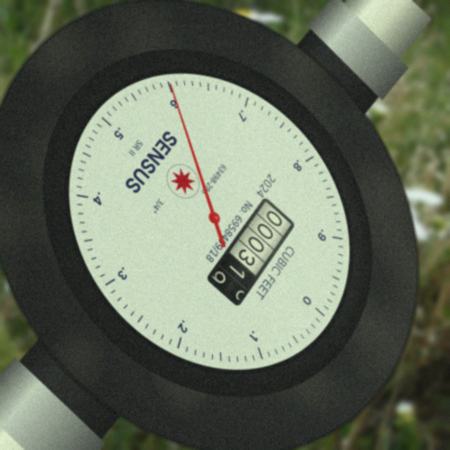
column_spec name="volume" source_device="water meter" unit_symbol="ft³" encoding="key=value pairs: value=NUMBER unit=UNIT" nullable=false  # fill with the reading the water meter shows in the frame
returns value=318.60 unit=ft³
